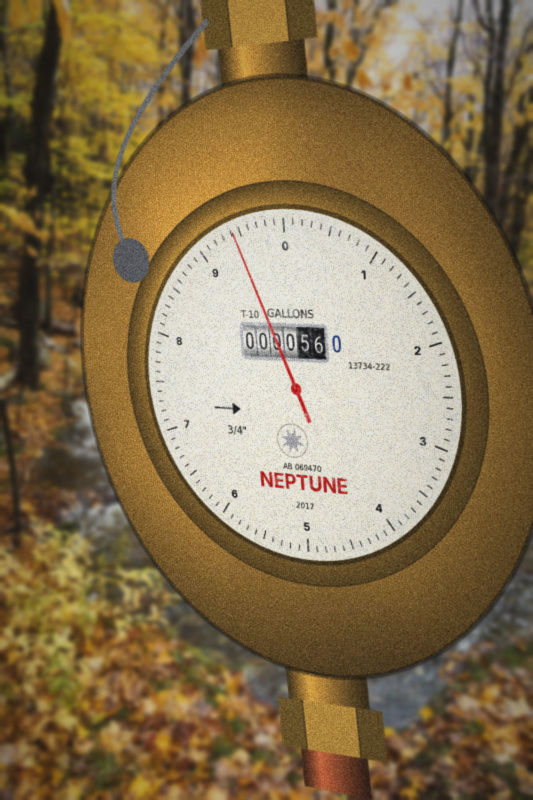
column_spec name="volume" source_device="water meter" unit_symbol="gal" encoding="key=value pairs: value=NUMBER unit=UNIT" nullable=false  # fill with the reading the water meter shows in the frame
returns value=559.4 unit=gal
